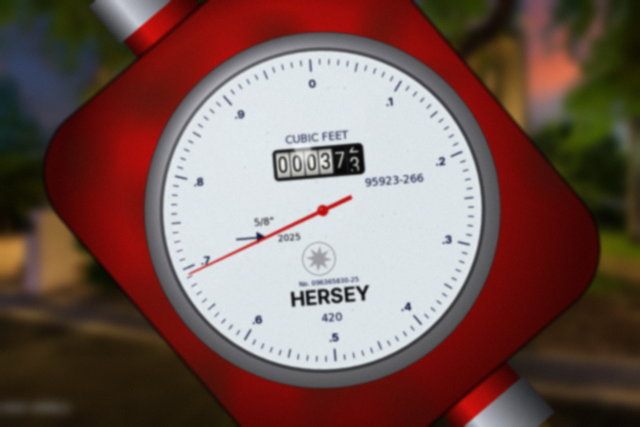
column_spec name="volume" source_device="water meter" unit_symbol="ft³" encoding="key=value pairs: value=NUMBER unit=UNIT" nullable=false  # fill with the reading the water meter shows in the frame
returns value=372.69 unit=ft³
